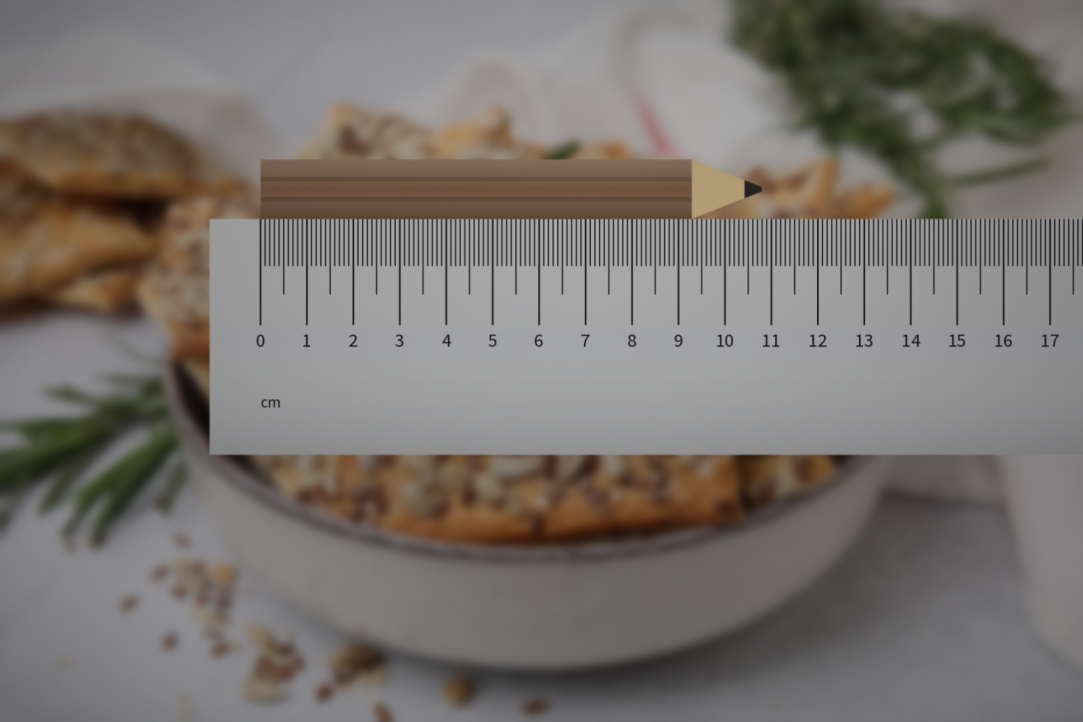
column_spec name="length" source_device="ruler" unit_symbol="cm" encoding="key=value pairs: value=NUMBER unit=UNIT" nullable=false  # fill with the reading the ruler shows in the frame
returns value=10.8 unit=cm
